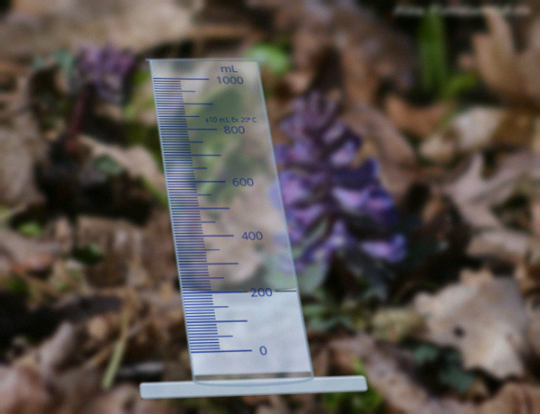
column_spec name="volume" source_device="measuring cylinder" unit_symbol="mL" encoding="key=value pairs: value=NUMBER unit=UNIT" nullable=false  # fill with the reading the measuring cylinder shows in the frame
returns value=200 unit=mL
